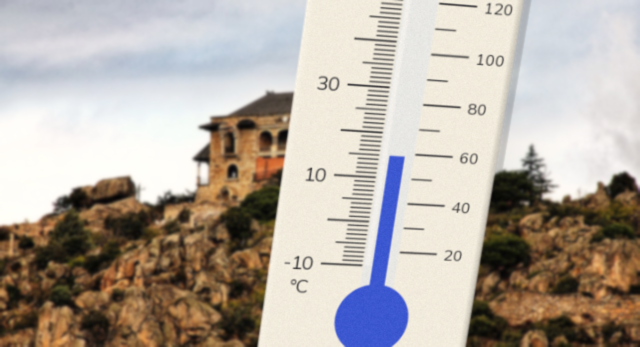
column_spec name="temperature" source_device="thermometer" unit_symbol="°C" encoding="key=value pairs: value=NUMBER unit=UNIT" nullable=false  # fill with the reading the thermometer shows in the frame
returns value=15 unit=°C
